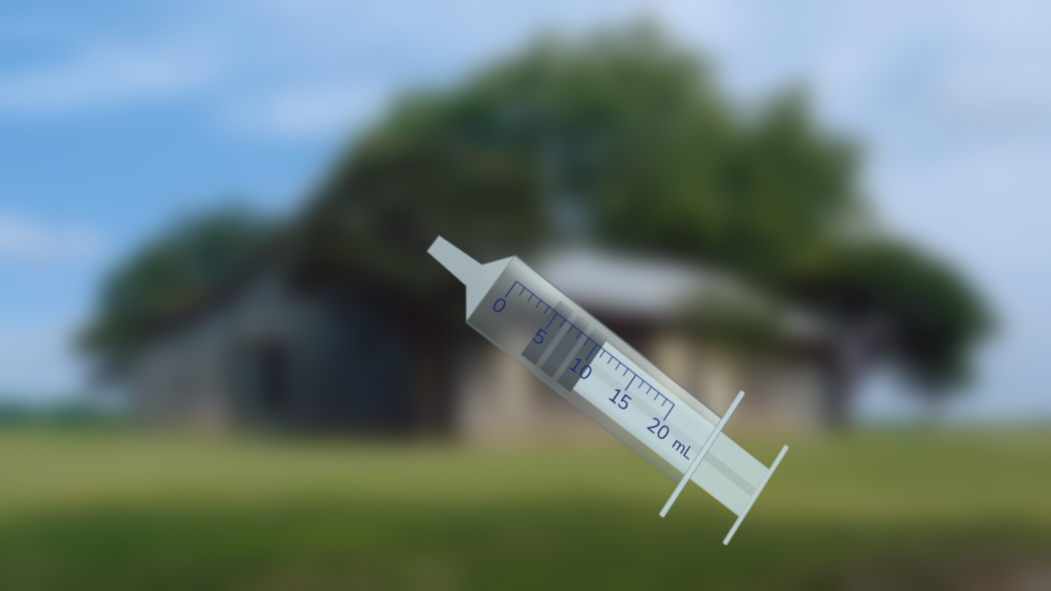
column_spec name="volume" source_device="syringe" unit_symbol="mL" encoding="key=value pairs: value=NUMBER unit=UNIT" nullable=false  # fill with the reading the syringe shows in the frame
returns value=4.5 unit=mL
